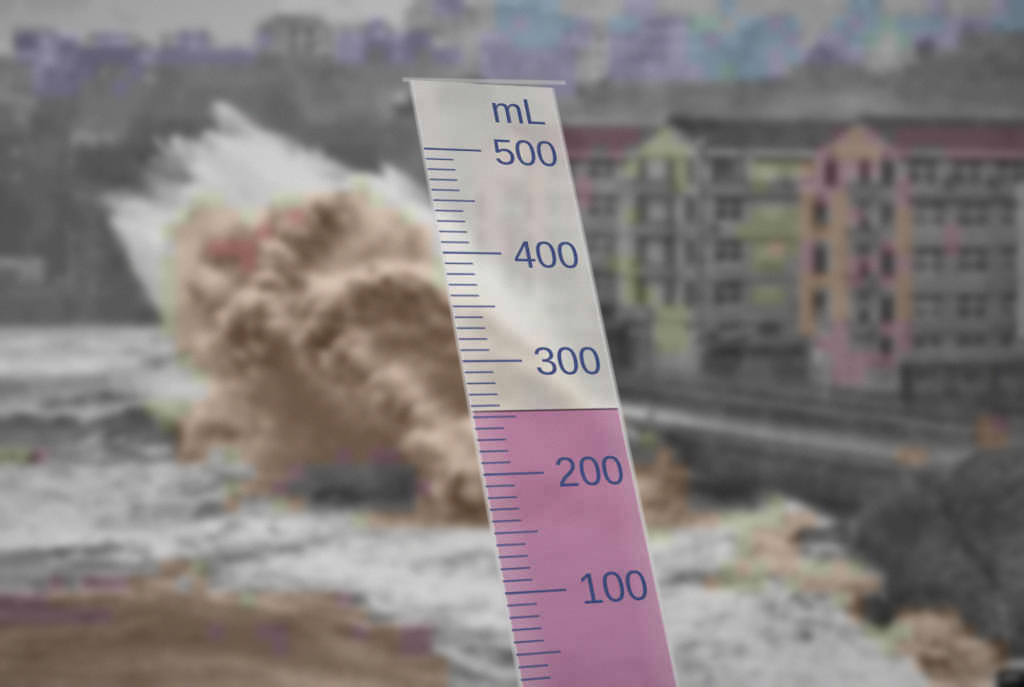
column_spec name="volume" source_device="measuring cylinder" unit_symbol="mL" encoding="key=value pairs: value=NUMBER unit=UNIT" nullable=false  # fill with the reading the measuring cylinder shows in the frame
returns value=255 unit=mL
